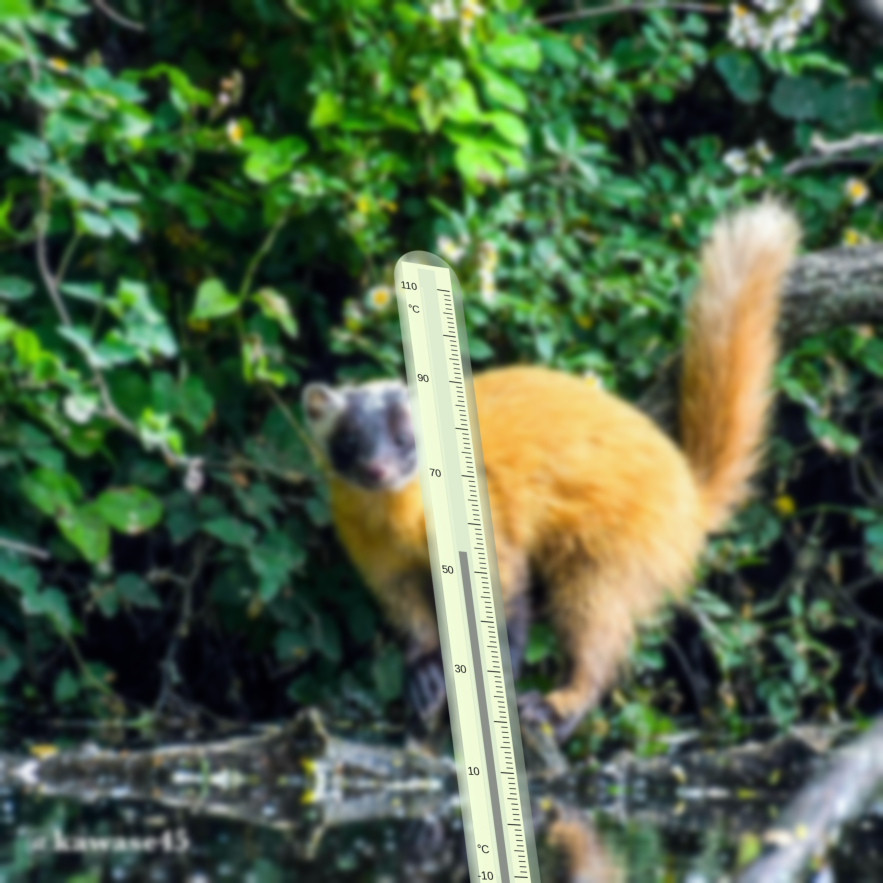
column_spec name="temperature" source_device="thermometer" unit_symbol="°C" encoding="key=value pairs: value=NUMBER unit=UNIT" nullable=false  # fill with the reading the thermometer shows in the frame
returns value=54 unit=°C
